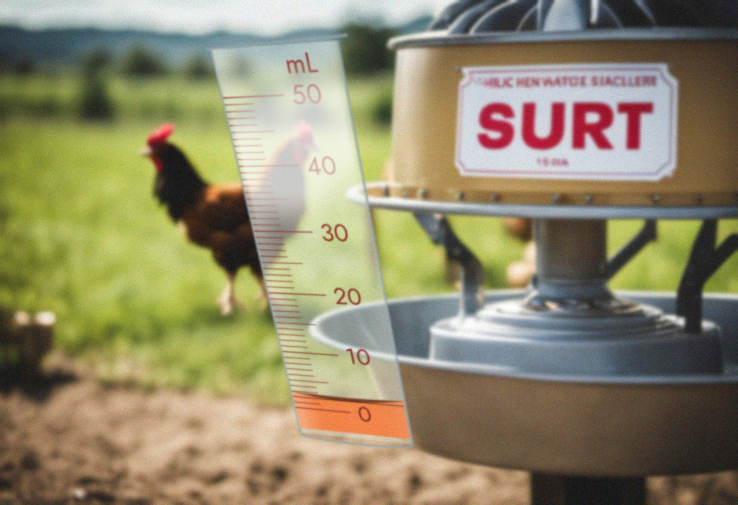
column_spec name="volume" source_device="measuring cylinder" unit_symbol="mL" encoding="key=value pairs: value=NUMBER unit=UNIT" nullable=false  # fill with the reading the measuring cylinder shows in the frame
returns value=2 unit=mL
